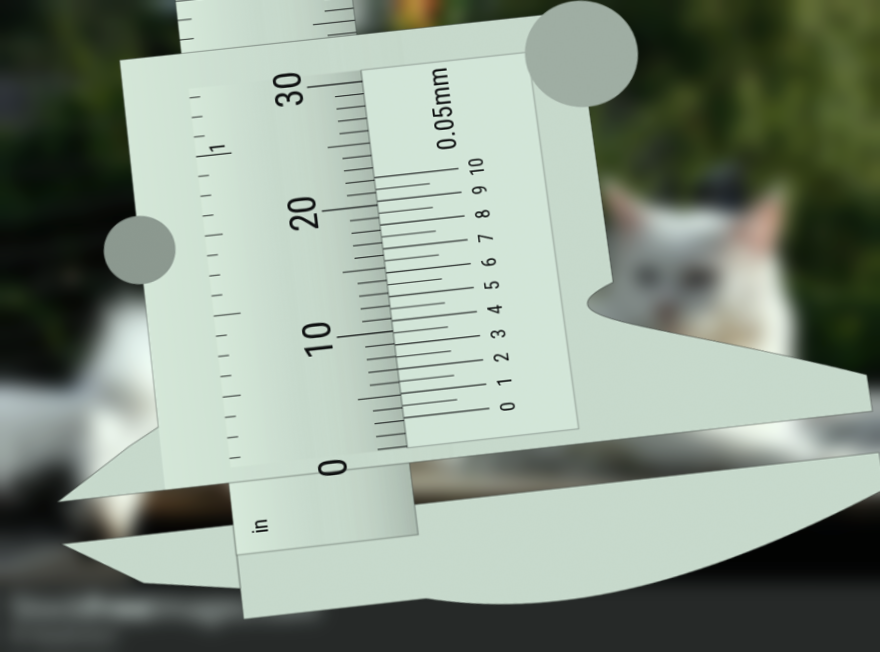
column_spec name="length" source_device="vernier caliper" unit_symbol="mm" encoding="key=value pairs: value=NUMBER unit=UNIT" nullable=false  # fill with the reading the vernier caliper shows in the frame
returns value=3.2 unit=mm
